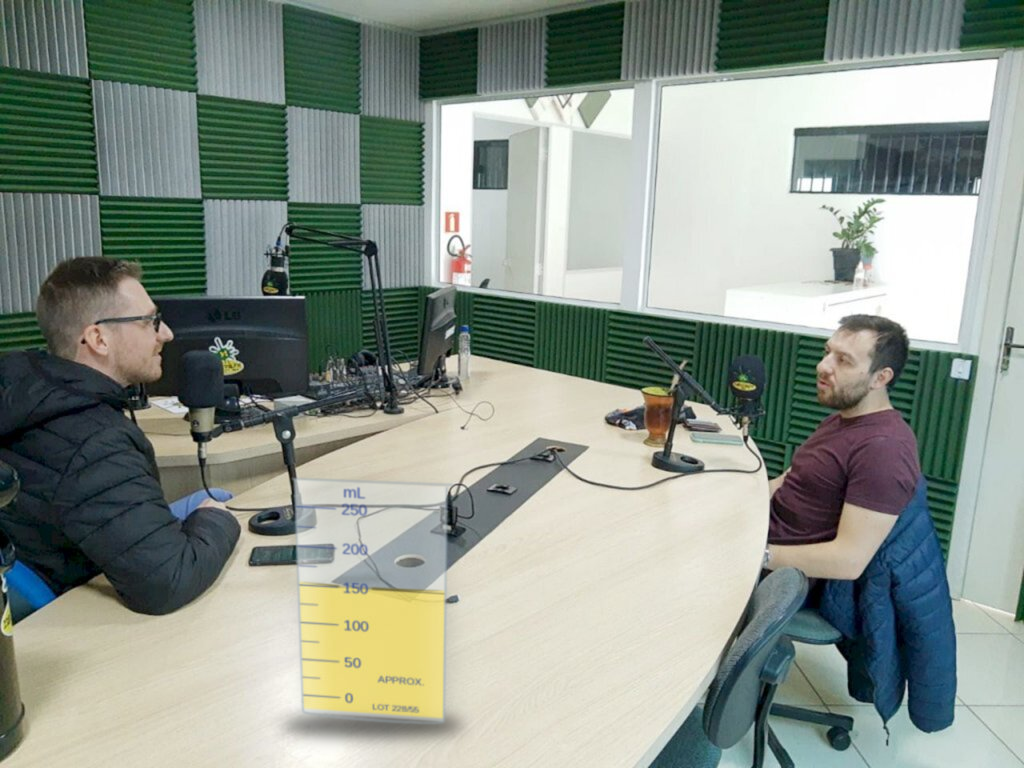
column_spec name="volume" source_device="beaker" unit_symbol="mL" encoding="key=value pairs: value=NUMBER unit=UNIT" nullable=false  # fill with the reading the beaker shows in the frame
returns value=150 unit=mL
